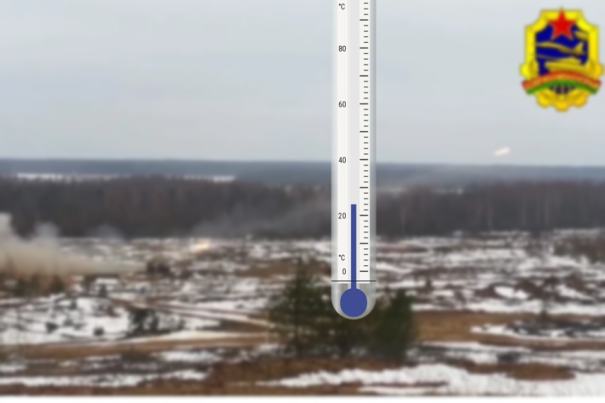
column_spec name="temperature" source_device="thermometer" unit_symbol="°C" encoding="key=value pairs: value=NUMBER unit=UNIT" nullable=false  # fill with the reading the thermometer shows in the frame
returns value=24 unit=°C
